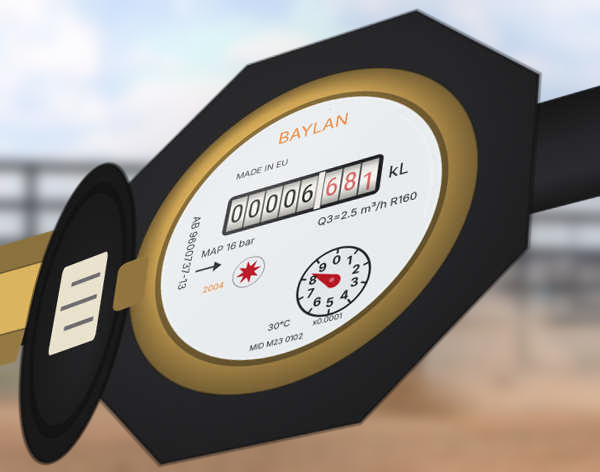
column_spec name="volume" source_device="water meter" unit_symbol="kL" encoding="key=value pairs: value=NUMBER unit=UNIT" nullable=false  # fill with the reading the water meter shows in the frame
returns value=6.6808 unit=kL
